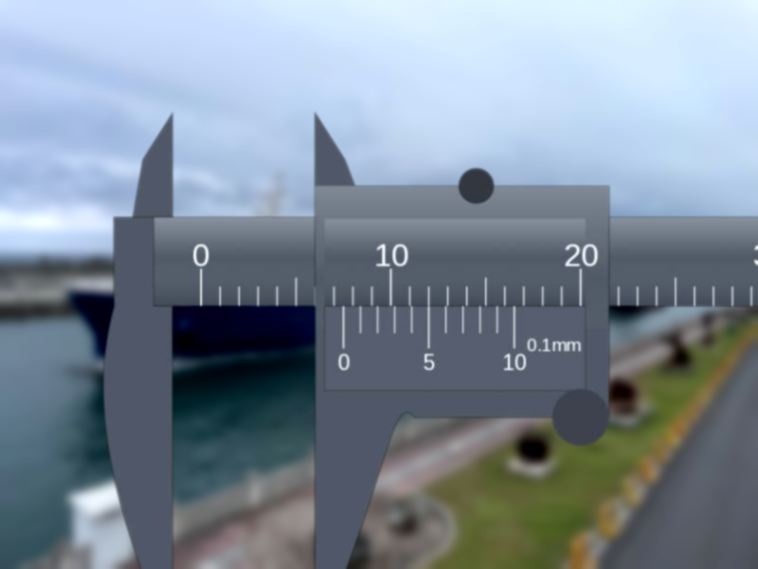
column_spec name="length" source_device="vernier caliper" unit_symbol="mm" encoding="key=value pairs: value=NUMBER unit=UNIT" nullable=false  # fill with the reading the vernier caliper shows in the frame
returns value=7.5 unit=mm
